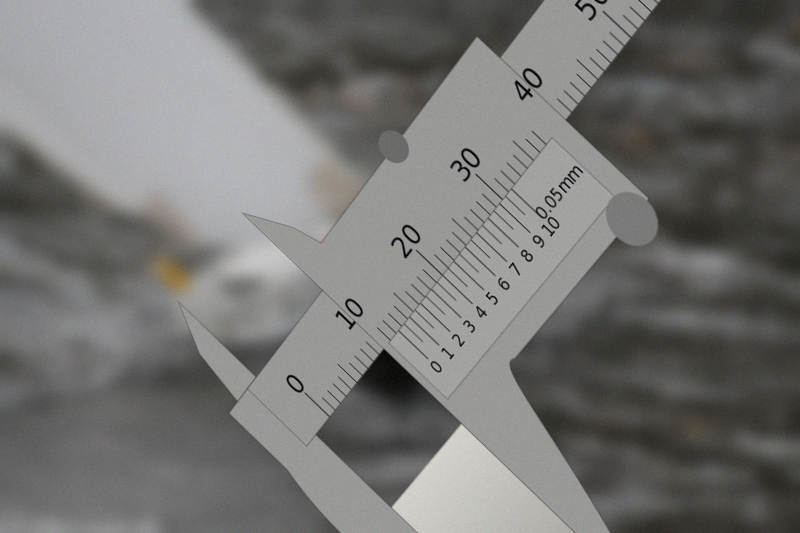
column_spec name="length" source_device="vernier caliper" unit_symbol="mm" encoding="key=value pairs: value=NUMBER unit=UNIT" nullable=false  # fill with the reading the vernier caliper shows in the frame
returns value=12.4 unit=mm
